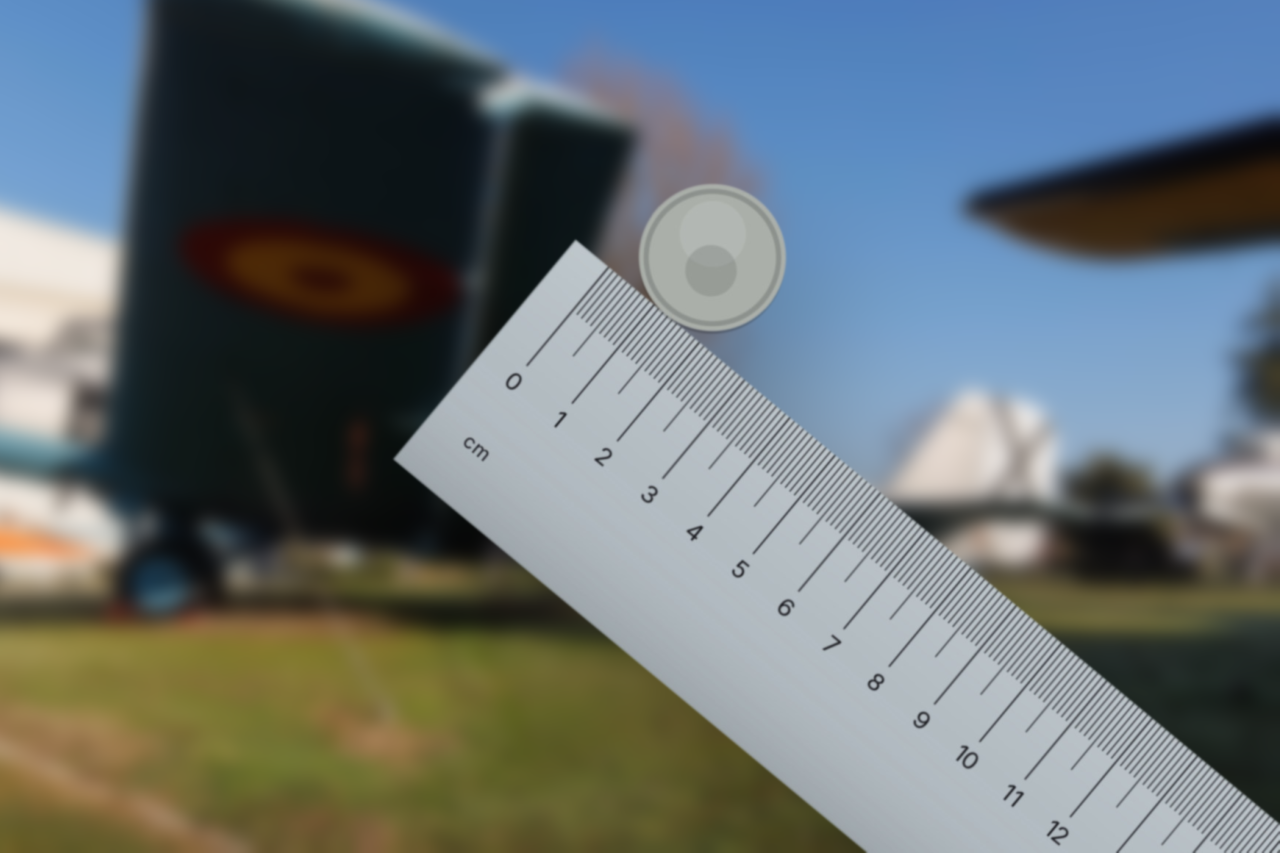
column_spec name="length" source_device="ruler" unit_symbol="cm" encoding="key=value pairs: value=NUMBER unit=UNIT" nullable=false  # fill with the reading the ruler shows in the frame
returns value=2.5 unit=cm
